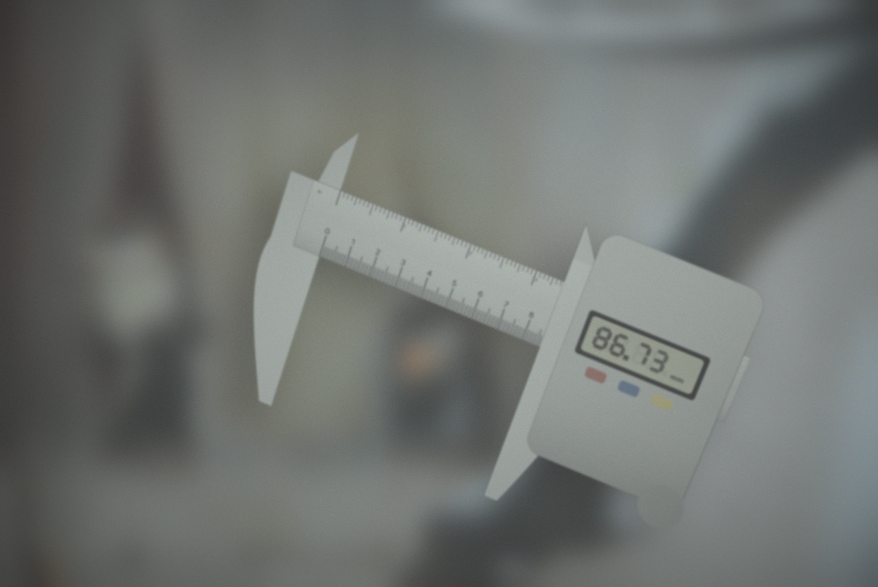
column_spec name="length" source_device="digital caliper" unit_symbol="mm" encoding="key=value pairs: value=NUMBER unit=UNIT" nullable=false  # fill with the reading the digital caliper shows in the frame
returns value=86.73 unit=mm
